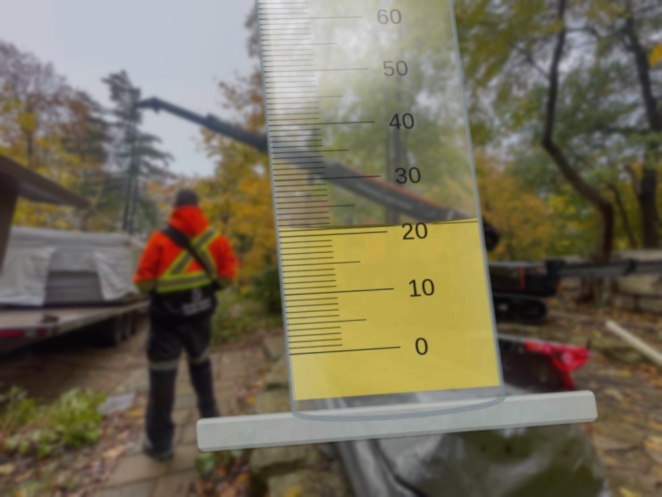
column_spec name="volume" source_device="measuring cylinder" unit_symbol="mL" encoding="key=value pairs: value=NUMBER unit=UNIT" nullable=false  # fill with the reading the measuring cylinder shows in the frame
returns value=21 unit=mL
